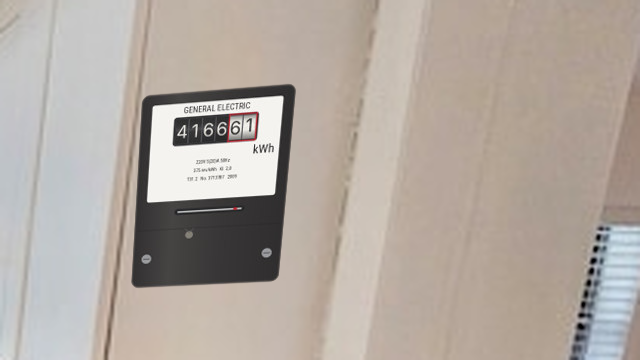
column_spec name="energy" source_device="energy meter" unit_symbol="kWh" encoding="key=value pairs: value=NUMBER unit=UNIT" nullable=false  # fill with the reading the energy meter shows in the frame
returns value=4166.61 unit=kWh
